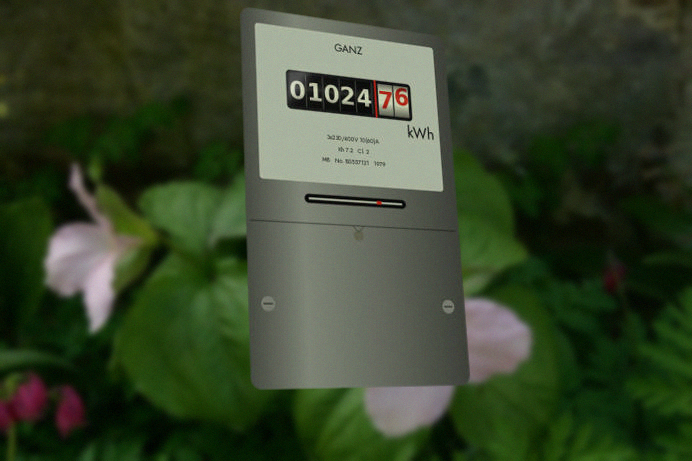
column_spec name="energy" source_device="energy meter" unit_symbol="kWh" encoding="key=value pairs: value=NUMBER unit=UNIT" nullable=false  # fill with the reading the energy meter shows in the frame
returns value=1024.76 unit=kWh
